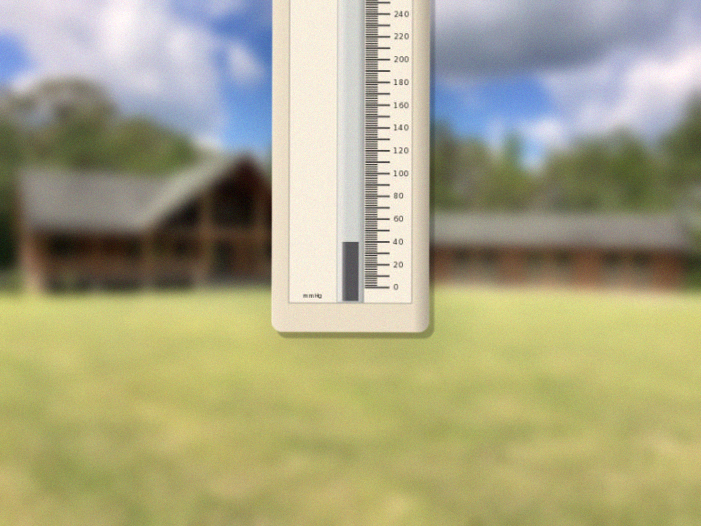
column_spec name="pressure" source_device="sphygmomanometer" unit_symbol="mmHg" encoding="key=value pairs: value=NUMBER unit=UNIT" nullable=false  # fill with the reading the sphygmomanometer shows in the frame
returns value=40 unit=mmHg
